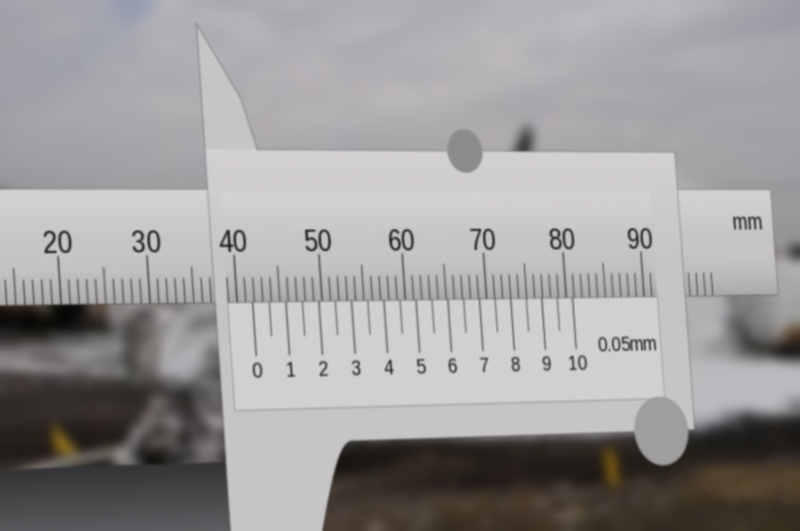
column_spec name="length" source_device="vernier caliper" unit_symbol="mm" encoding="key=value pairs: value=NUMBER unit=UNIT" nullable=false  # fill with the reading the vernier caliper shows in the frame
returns value=41.8 unit=mm
